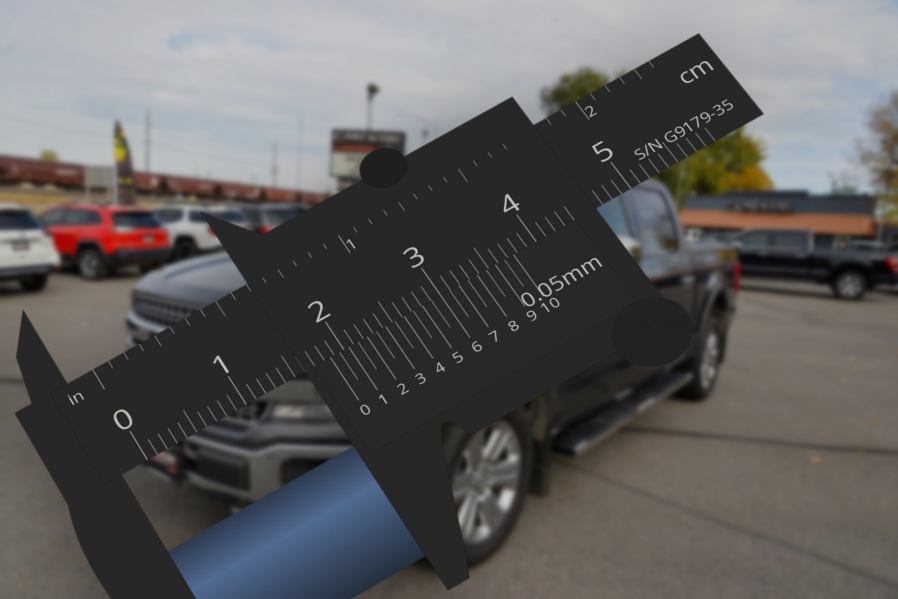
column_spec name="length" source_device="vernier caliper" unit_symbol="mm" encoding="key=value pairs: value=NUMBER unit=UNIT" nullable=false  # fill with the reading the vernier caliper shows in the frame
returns value=18.6 unit=mm
